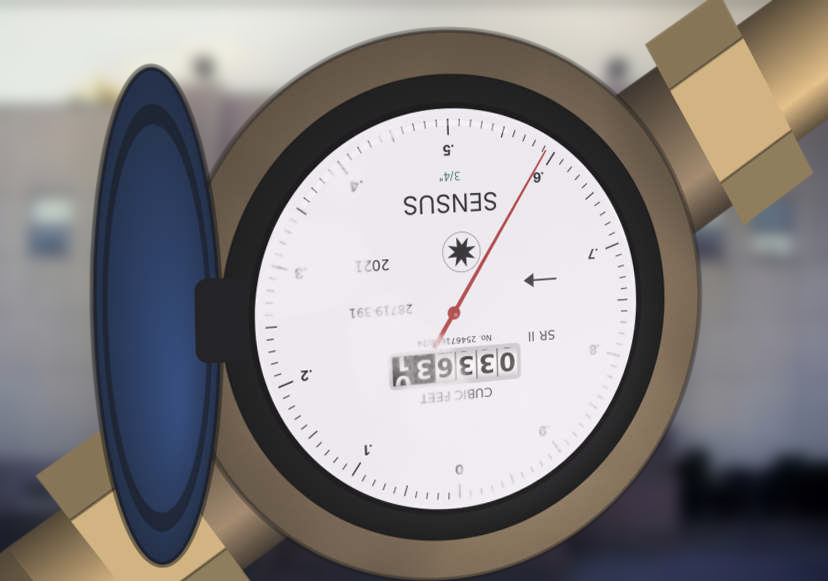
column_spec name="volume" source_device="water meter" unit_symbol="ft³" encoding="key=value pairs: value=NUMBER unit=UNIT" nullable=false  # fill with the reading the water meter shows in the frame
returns value=33630.59 unit=ft³
